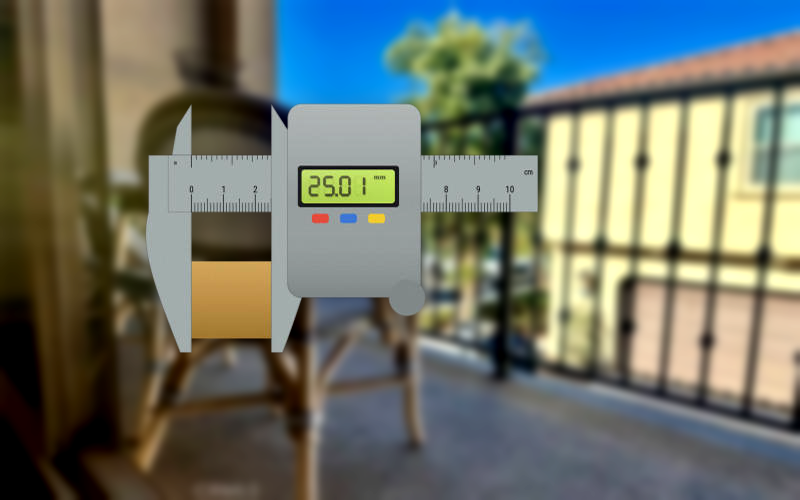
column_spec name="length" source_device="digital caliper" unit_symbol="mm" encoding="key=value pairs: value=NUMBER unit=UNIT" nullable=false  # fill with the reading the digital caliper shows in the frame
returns value=25.01 unit=mm
